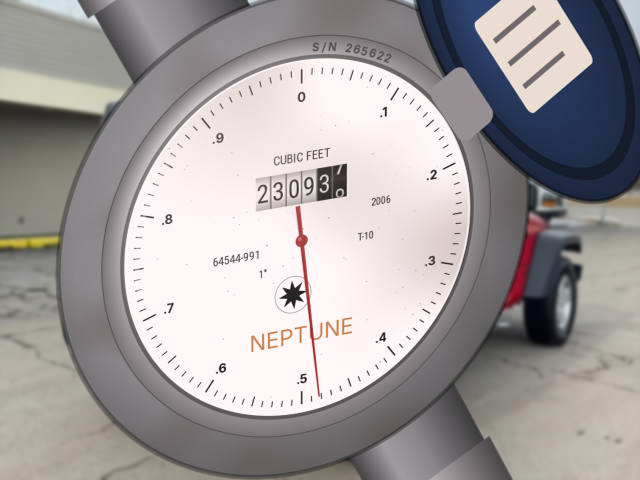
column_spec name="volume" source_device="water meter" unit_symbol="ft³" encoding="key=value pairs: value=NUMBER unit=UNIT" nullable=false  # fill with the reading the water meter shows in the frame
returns value=230937.48 unit=ft³
